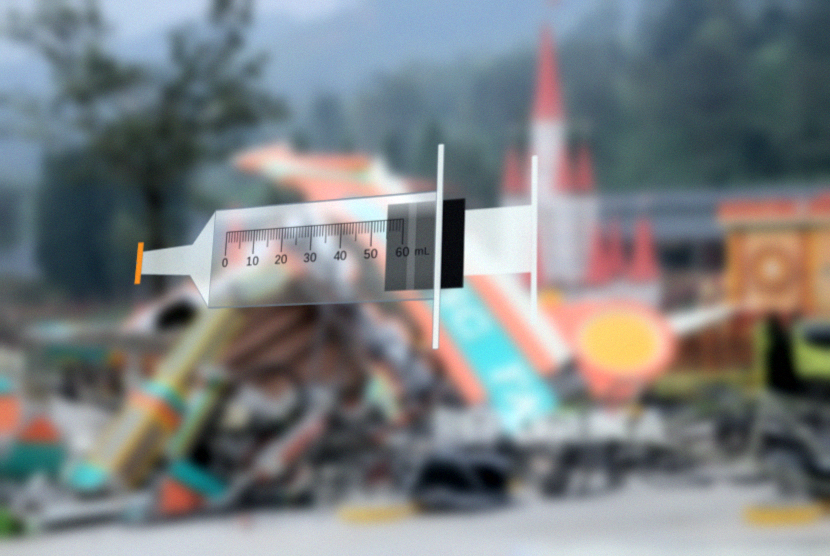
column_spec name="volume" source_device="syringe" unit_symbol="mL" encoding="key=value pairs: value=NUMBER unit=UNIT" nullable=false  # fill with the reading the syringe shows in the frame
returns value=55 unit=mL
